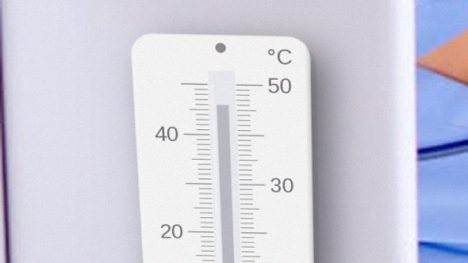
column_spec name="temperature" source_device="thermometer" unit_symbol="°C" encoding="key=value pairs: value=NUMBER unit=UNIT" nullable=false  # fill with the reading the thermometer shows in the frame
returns value=46 unit=°C
